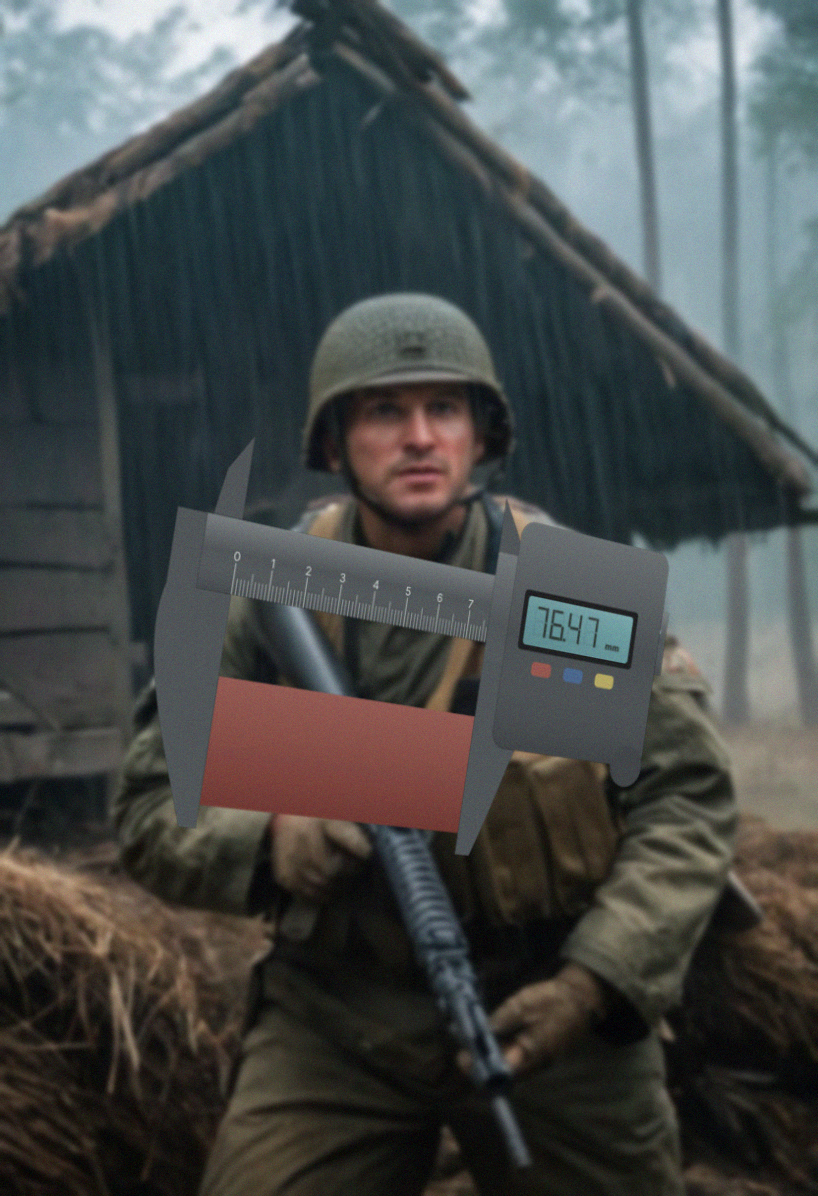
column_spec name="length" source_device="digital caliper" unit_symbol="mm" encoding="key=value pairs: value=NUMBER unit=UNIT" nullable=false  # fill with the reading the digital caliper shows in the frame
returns value=76.47 unit=mm
